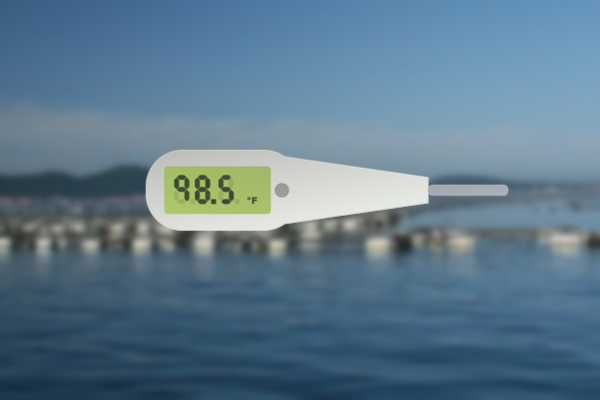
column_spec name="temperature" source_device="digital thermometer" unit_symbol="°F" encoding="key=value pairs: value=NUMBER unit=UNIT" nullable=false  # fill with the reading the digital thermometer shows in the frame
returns value=98.5 unit=°F
